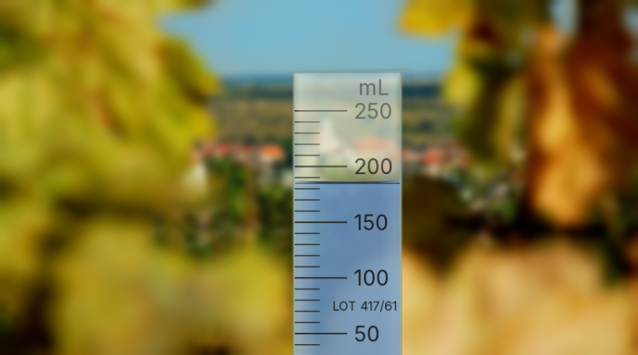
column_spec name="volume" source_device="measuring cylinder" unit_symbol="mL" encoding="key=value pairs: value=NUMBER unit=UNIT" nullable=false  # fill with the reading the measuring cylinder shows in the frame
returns value=185 unit=mL
